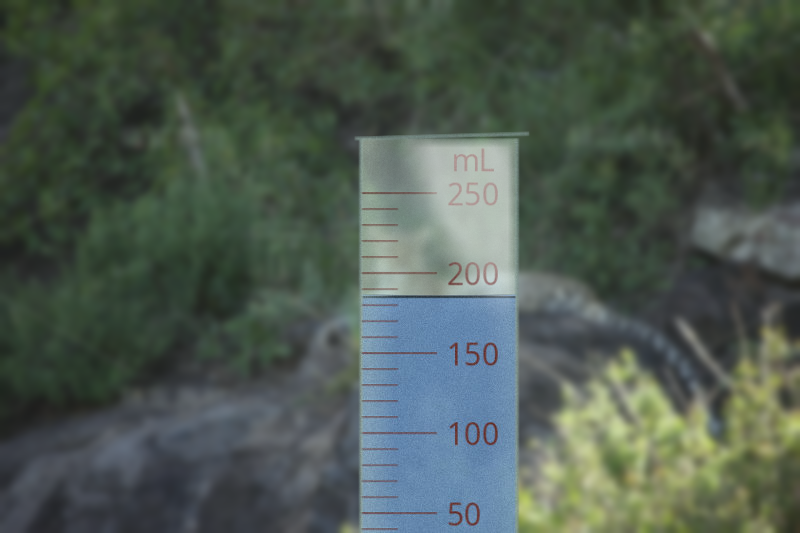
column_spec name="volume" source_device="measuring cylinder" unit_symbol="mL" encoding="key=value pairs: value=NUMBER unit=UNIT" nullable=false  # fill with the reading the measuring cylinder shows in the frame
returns value=185 unit=mL
